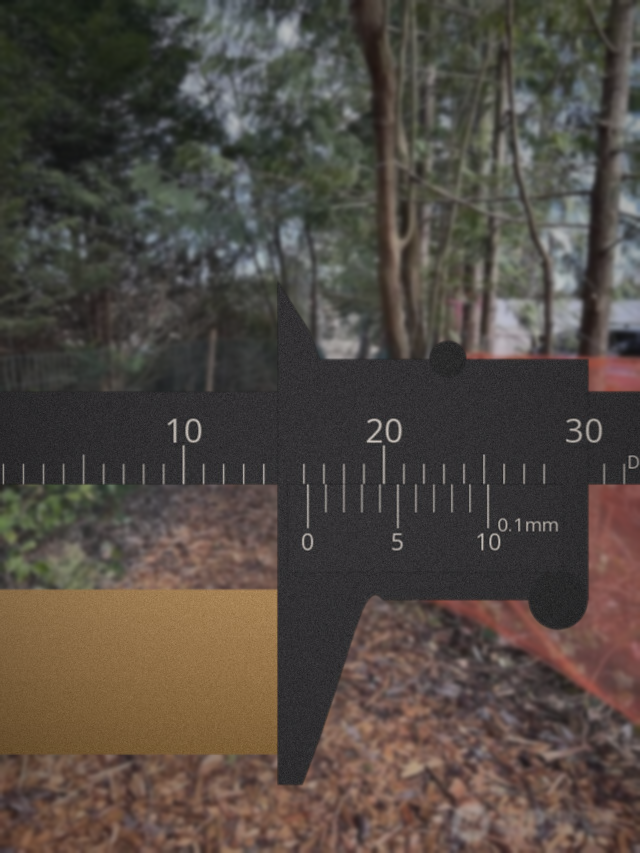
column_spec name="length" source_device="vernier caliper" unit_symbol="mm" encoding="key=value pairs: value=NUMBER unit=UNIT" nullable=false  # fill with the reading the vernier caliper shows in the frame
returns value=16.2 unit=mm
